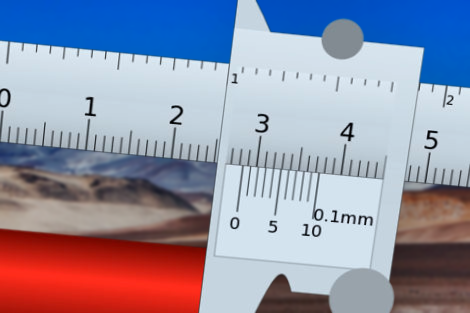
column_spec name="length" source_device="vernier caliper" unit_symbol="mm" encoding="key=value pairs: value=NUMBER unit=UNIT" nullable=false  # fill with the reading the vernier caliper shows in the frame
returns value=28.4 unit=mm
